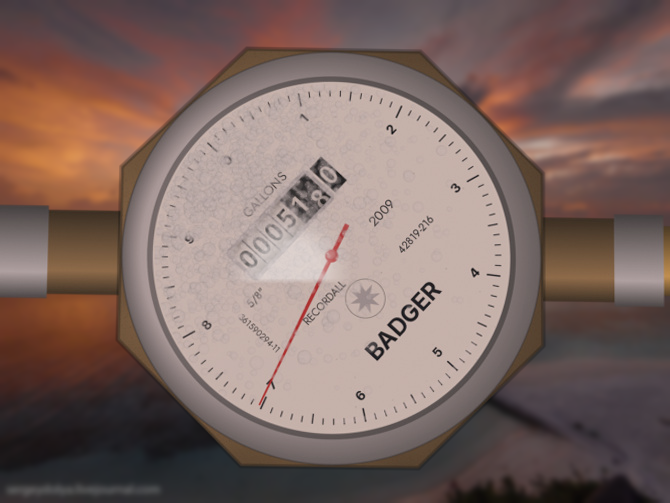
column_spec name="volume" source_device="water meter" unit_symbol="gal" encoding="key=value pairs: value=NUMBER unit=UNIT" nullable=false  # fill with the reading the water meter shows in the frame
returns value=5177.0 unit=gal
